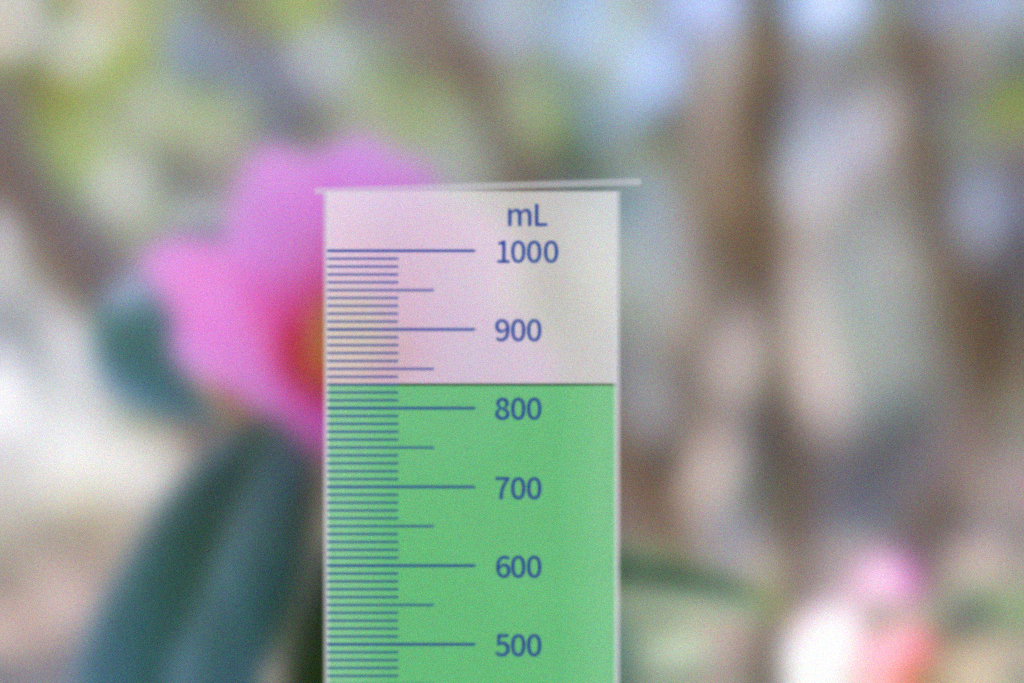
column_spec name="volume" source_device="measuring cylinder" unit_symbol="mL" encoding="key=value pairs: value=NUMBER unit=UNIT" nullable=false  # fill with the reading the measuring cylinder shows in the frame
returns value=830 unit=mL
